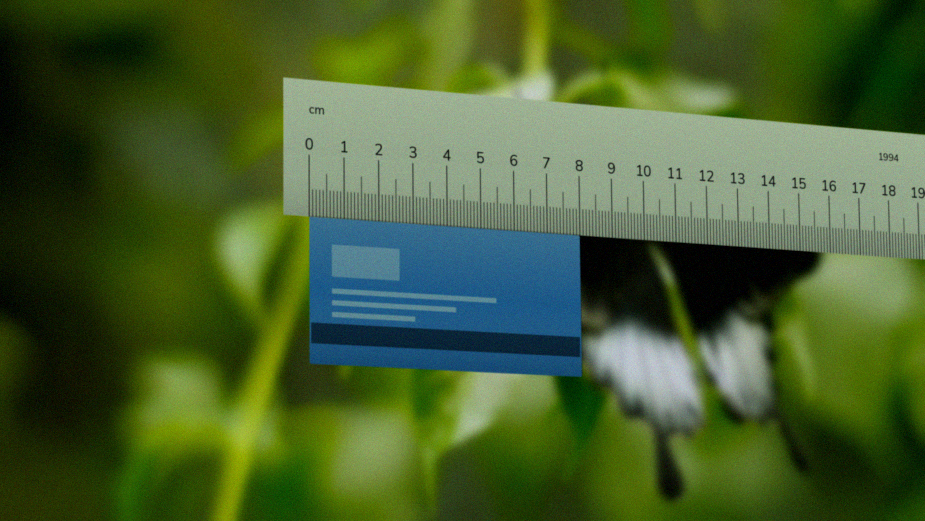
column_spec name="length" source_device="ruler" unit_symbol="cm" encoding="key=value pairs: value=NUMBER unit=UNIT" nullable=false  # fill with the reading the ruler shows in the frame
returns value=8 unit=cm
